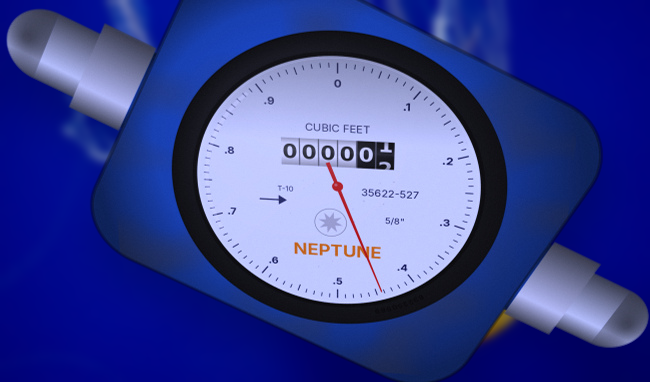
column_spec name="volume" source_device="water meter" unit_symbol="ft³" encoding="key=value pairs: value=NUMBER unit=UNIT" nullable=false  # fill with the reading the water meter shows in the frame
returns value=1.44 unit=ft³
